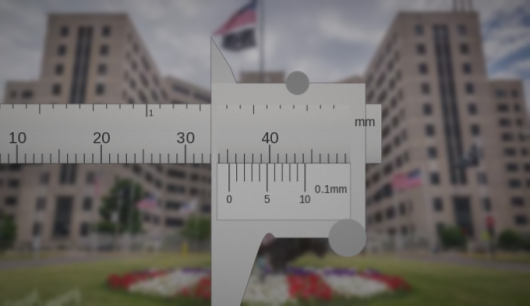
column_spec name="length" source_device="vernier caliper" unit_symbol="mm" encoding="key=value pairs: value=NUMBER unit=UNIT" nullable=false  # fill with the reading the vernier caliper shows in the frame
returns value=35.2 unit=mm
